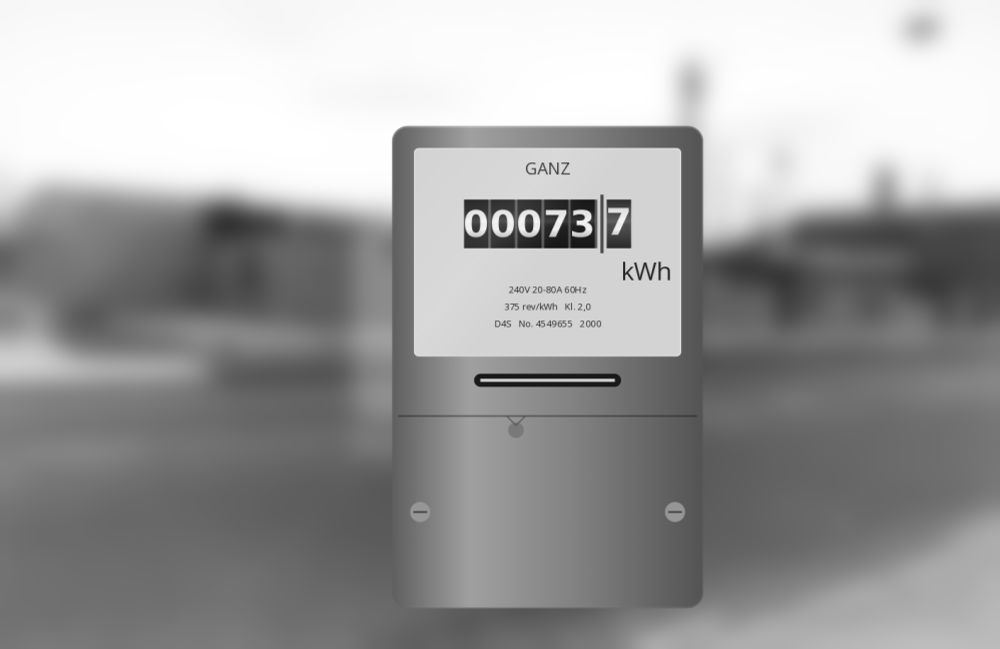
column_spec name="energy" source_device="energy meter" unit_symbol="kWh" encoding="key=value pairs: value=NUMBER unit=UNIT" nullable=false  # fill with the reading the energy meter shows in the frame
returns value=73.7 unit=kWh
